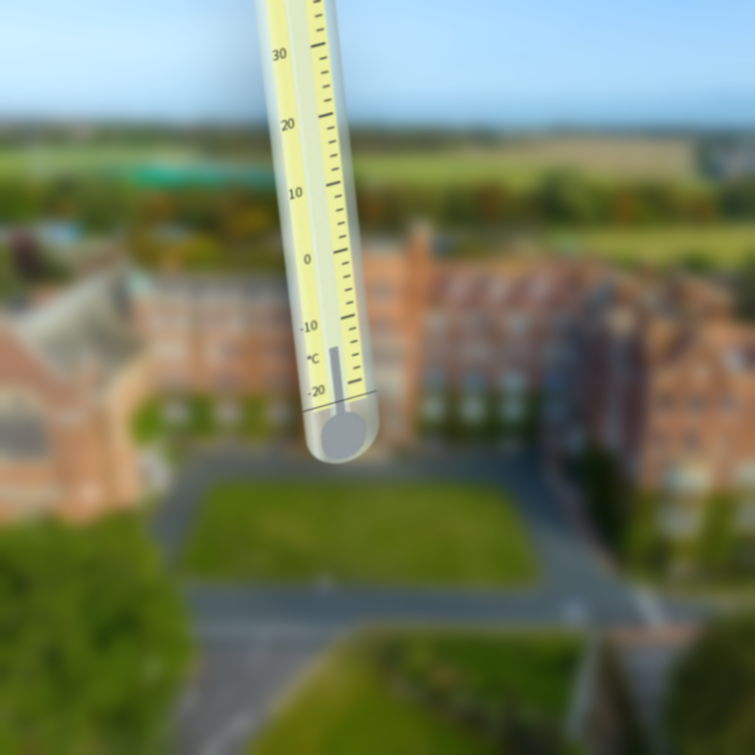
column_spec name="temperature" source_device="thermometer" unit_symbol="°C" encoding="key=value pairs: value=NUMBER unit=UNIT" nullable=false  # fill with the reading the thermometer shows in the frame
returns value=-14 unit=°C
